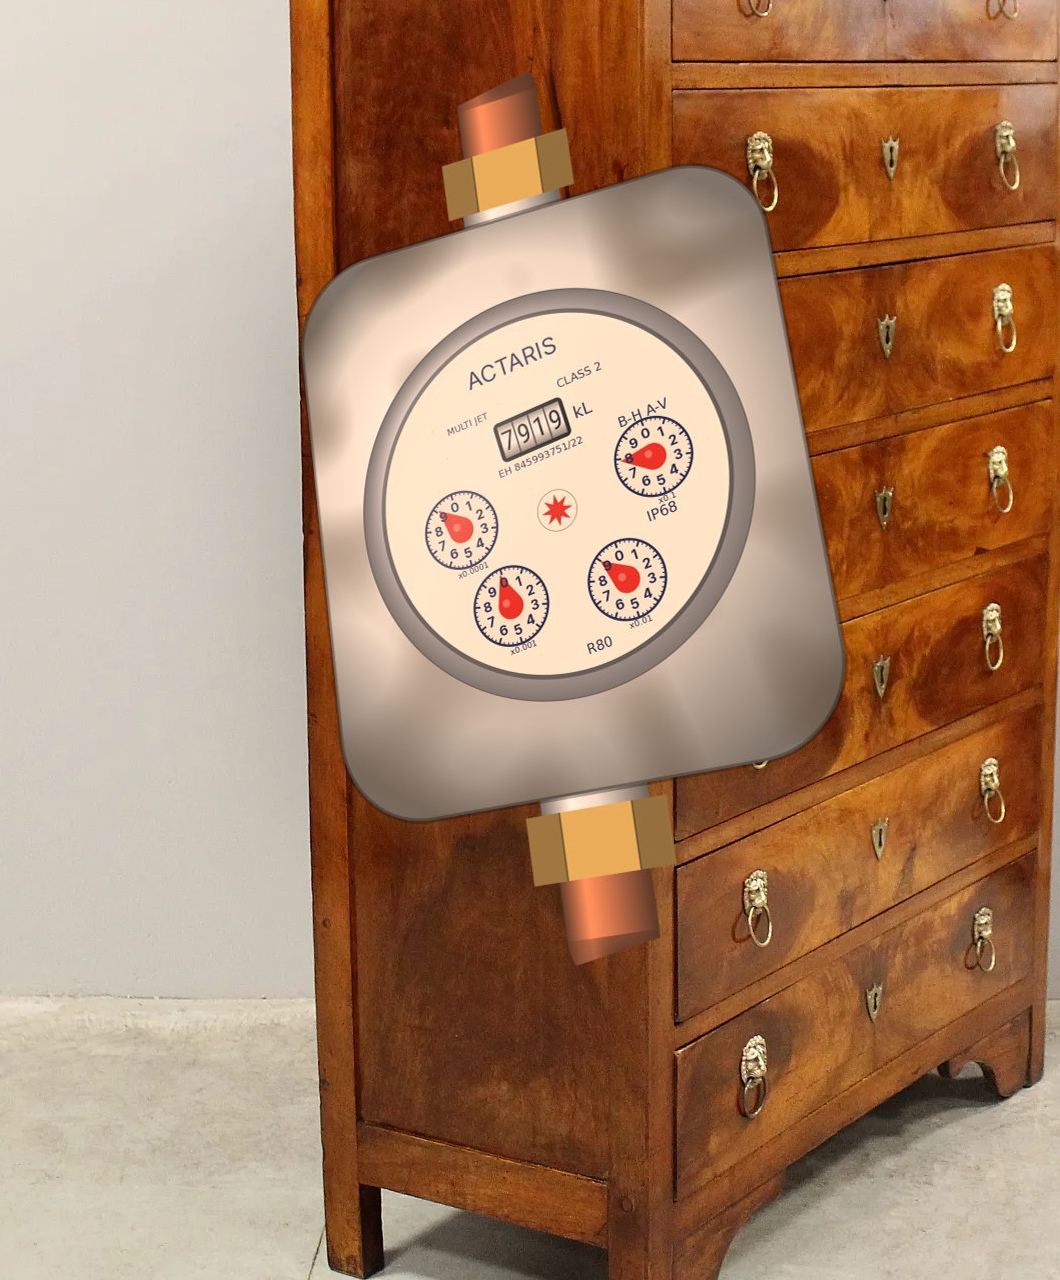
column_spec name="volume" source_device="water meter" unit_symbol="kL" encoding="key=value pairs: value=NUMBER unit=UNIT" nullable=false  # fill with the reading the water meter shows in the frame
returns value=7919.7899 unit=kL
